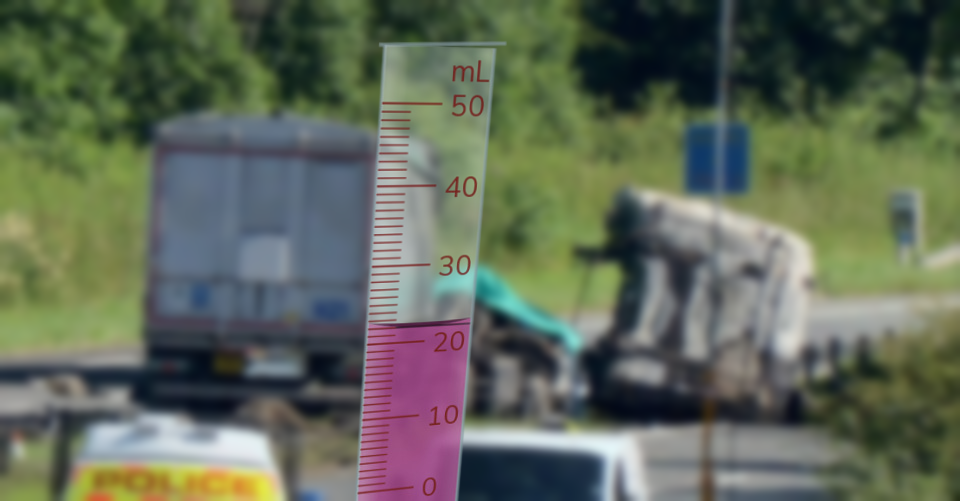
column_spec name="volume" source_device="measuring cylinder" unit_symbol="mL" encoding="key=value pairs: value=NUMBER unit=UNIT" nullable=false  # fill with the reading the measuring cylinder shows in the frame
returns value=22 unit=mL
